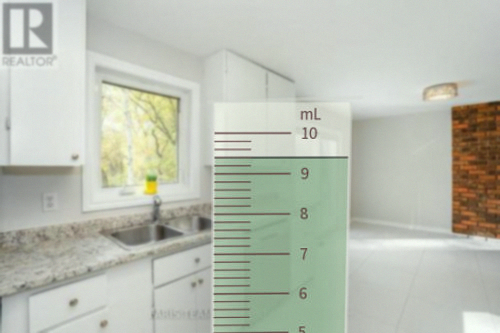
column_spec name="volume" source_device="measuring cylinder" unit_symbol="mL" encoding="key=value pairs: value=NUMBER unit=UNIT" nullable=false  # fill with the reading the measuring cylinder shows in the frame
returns value=9.4 unit=mL
